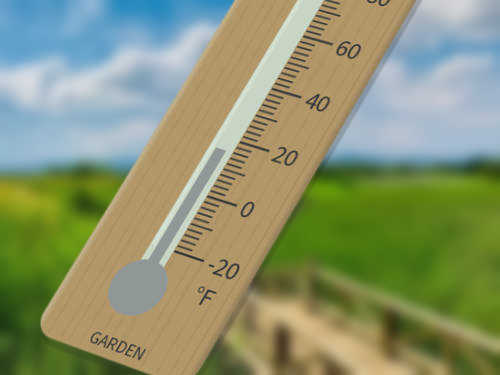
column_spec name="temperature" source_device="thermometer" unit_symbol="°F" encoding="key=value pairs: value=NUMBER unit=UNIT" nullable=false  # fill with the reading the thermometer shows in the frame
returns value=16 unit=°F
